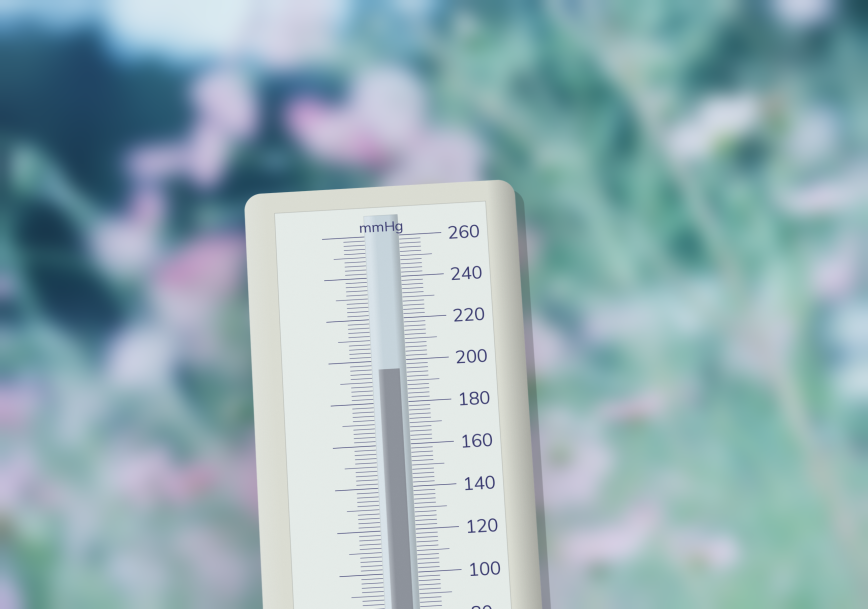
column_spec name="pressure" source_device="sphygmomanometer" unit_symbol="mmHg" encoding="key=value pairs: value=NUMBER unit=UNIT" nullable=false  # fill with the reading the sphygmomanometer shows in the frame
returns value=196 unit=mmHg
